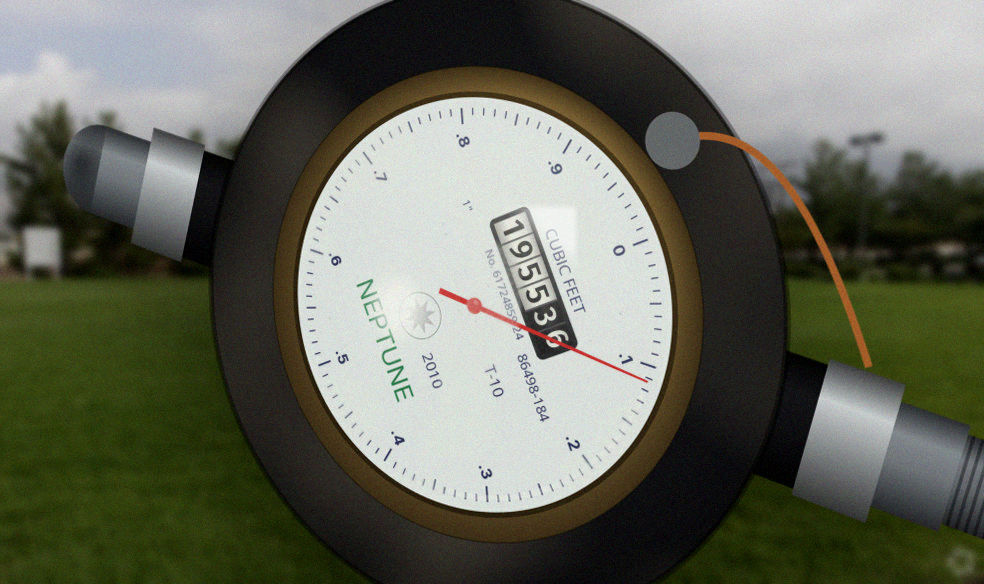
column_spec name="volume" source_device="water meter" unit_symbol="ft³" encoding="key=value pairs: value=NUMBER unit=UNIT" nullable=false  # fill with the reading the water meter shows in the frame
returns value=195536.11 unit=ft³
